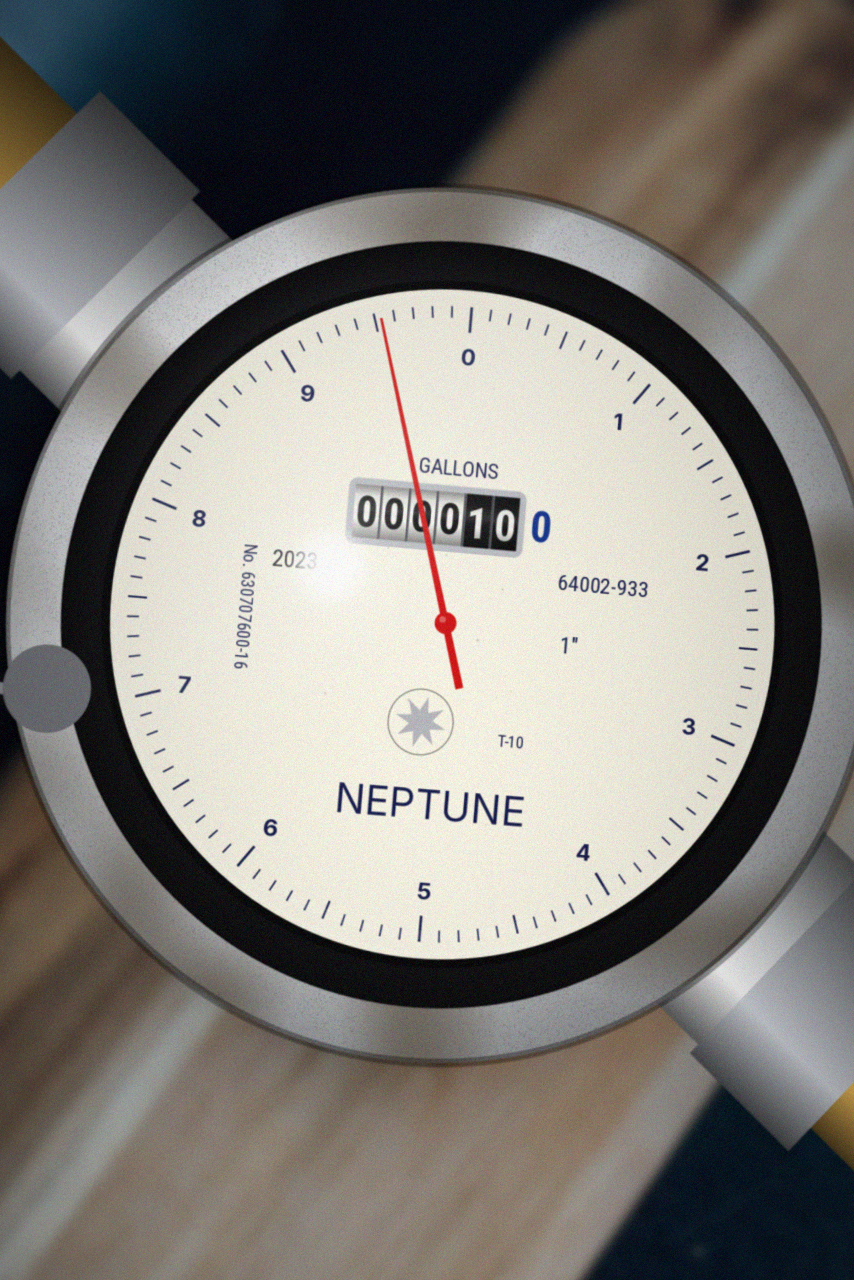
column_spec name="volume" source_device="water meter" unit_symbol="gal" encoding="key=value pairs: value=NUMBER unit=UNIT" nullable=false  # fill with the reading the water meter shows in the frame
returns value=99.5 unit=gal
